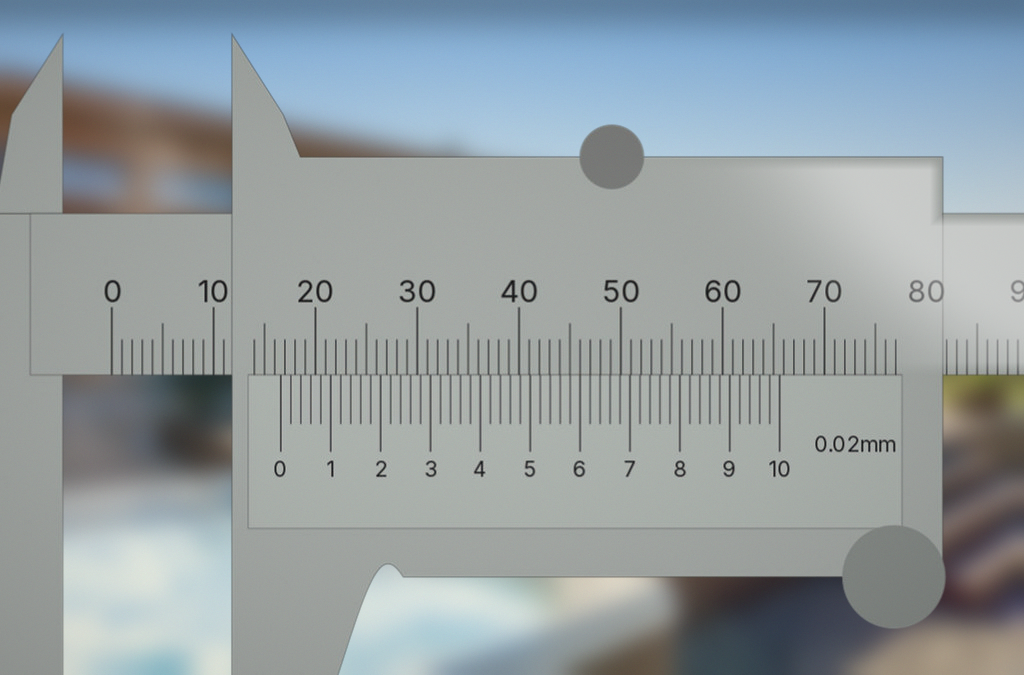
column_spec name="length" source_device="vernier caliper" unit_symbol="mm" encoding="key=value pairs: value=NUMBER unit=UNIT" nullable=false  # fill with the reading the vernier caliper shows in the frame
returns value=16.6 unit=mm
